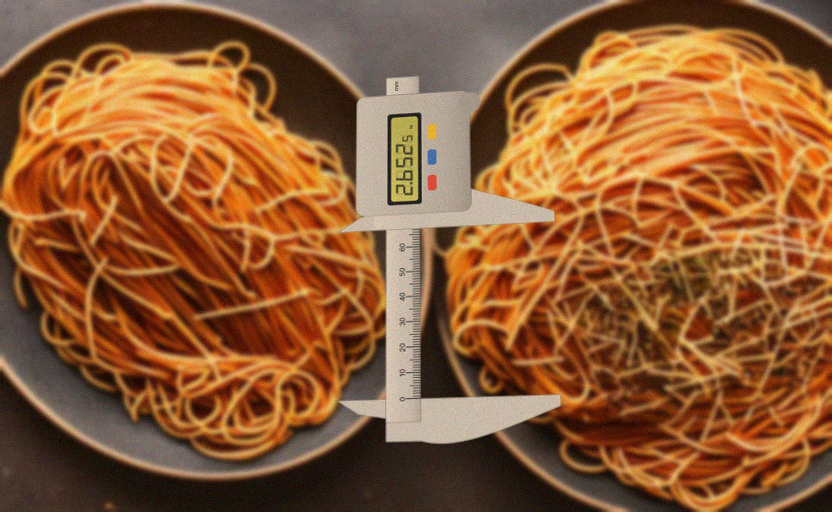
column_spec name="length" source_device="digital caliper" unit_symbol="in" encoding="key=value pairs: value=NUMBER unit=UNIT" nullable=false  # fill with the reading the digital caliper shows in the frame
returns value=2.6525 unit=in
